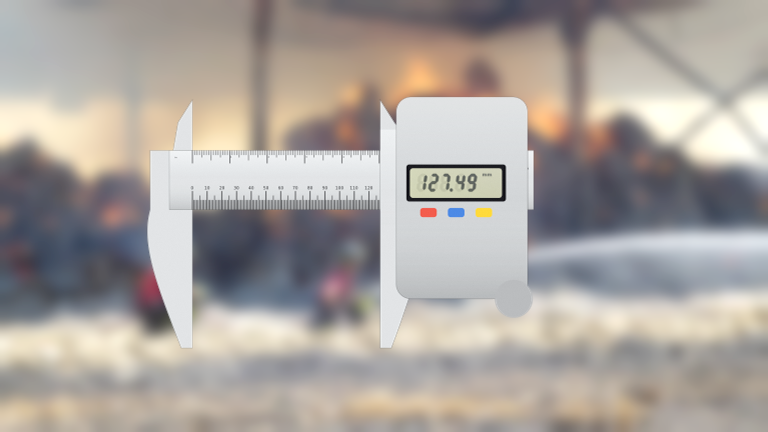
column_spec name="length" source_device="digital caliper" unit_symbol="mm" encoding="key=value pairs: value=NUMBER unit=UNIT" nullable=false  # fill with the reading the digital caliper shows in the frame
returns value=127.49 unit=mm
